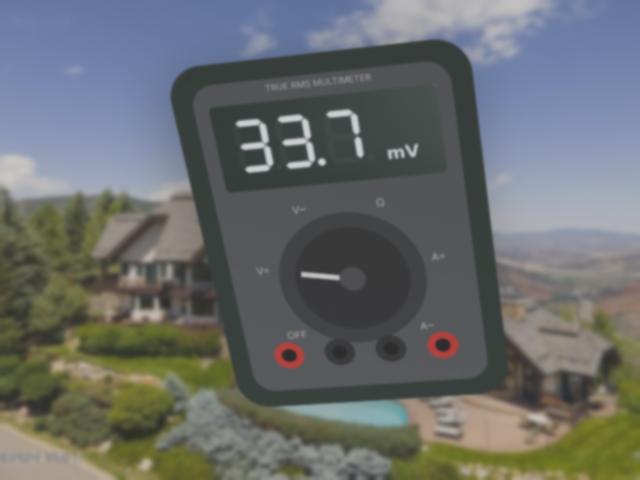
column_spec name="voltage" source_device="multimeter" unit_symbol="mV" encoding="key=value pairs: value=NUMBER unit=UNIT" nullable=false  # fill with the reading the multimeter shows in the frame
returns value=33.7 unit=mV
